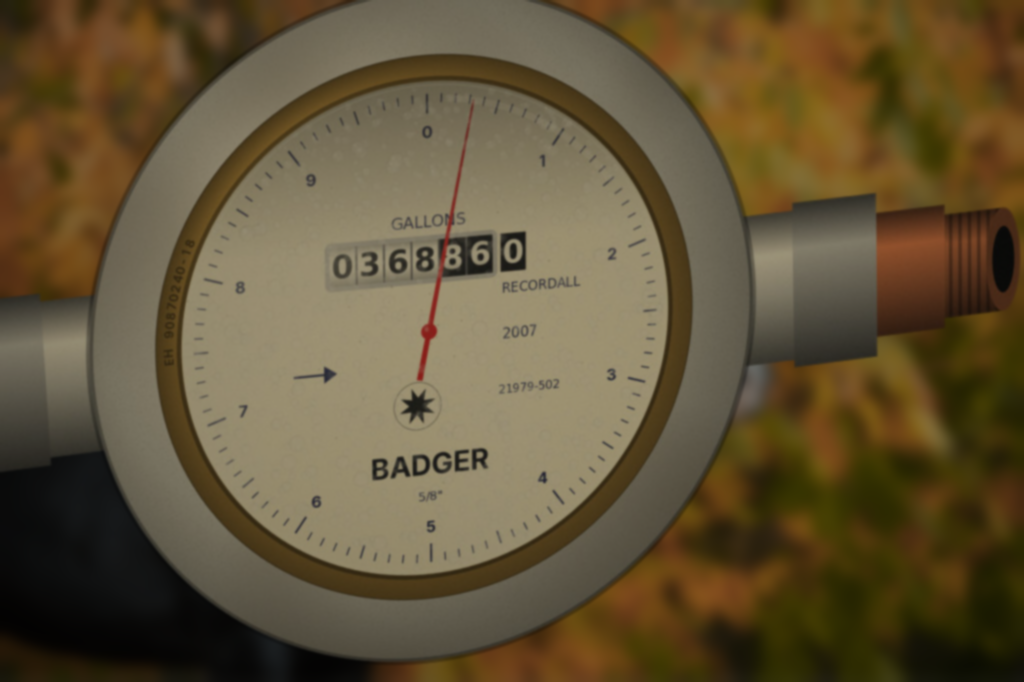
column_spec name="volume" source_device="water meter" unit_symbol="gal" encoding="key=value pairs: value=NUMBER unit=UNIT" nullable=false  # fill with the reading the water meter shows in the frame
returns value=368860.3 unit=gal
